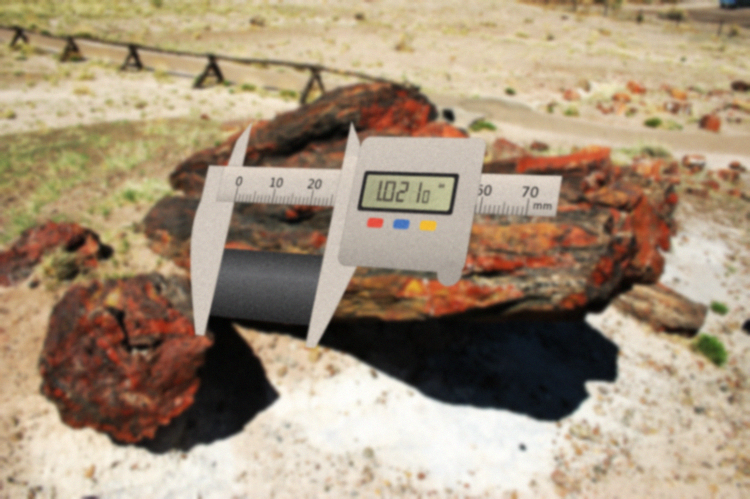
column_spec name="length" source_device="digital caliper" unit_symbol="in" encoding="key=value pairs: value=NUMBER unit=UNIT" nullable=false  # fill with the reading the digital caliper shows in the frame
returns value=1.0210 unit=in
